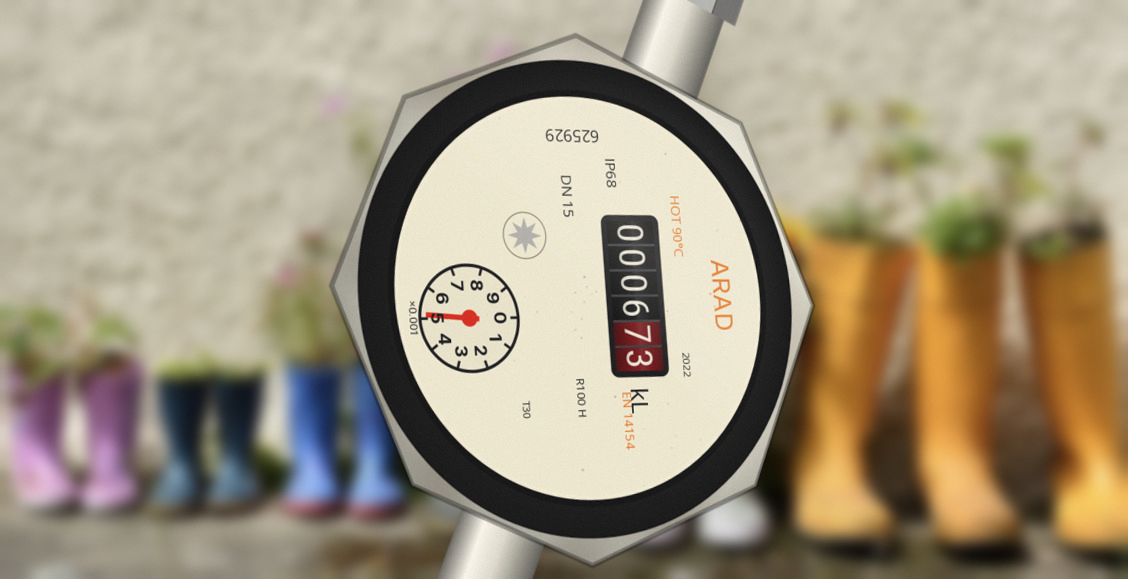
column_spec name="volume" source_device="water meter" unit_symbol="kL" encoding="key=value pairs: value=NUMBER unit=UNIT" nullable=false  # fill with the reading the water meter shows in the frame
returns value=6.735 unit=kL
